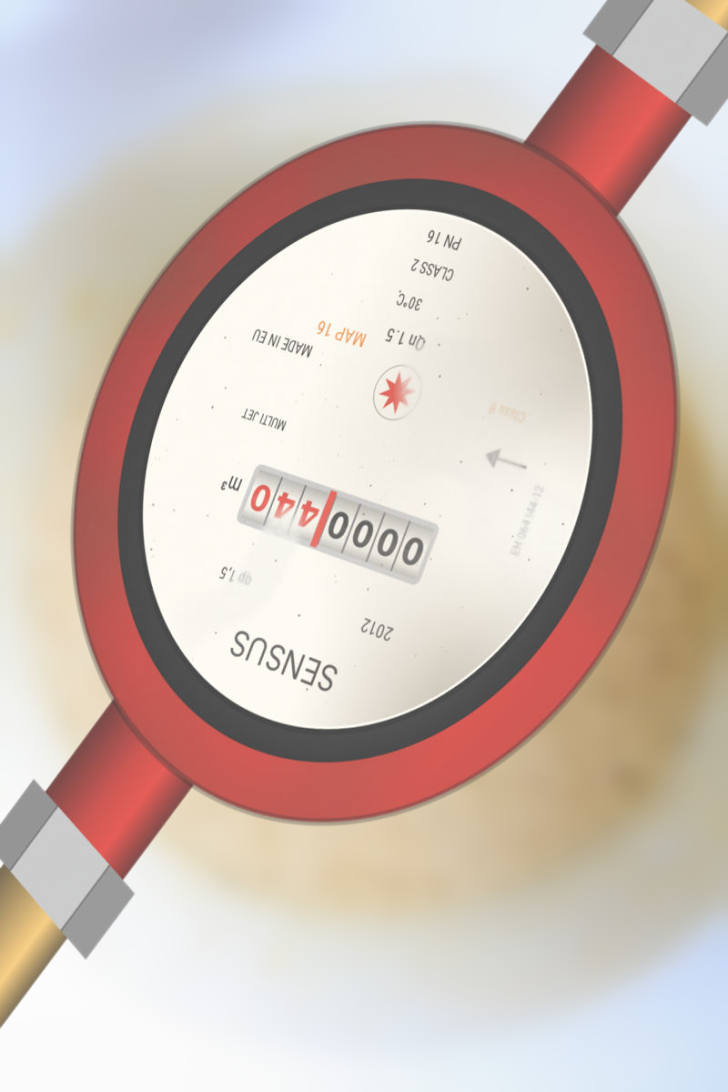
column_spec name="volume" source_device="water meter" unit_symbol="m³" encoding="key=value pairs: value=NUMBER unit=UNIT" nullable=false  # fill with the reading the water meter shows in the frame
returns value=0.440 unit=m³
